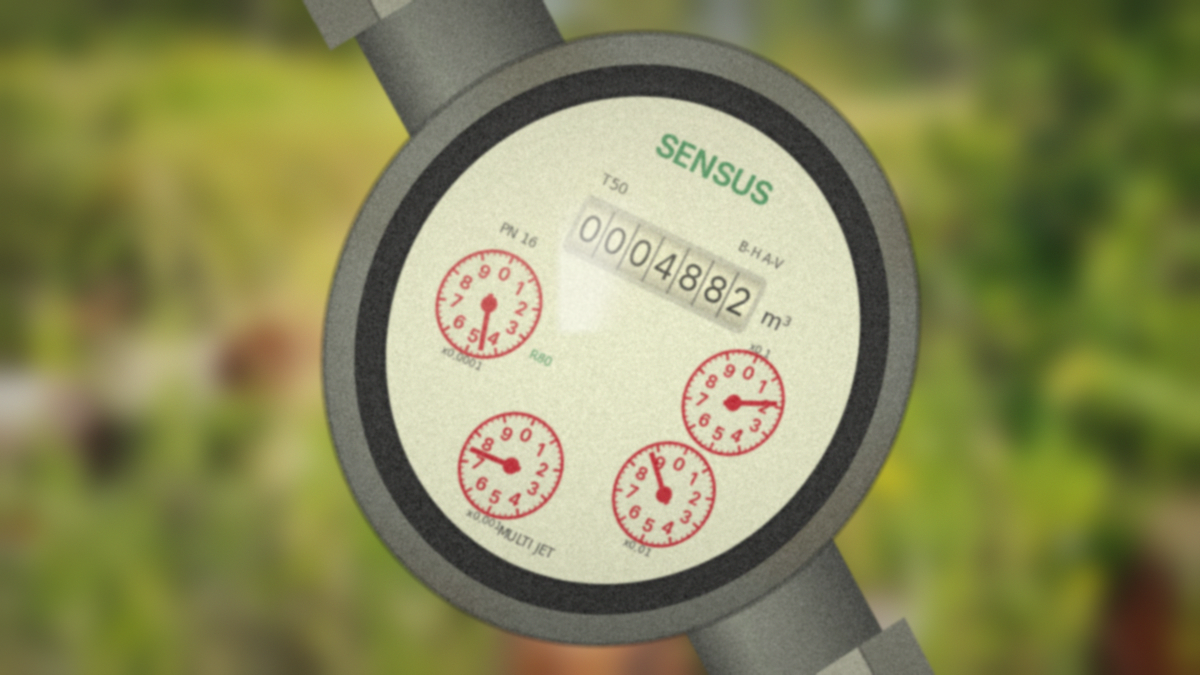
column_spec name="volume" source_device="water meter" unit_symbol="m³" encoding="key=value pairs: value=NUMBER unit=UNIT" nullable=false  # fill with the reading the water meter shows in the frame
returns value=4882.1874 unit=m³
